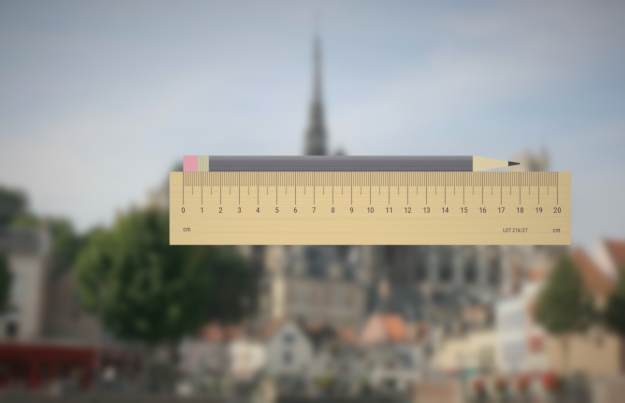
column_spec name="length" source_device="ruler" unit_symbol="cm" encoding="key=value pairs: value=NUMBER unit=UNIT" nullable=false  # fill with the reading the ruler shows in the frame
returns value=18 unit=cm
